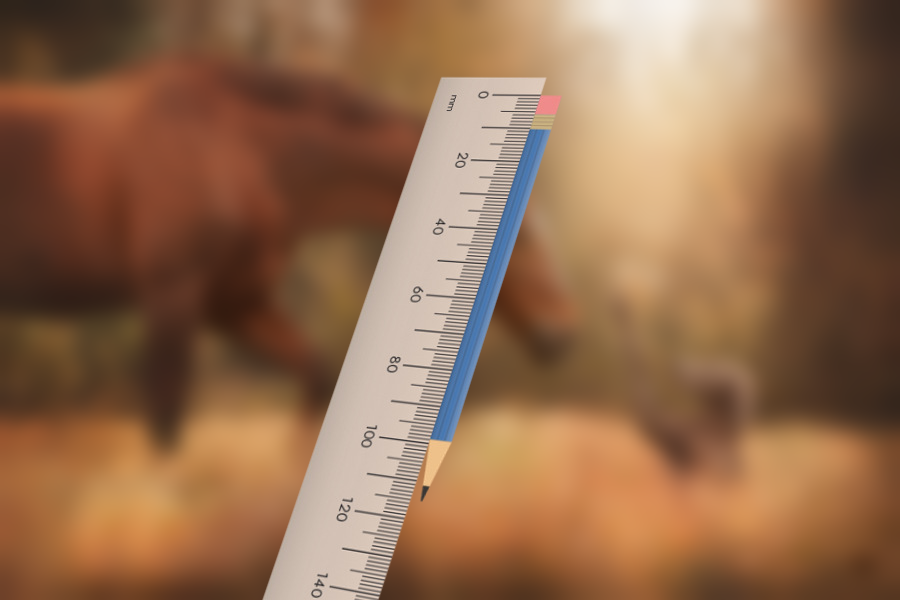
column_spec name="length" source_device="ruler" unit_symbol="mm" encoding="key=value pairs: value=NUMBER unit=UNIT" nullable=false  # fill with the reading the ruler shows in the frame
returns value=115 unit=mm
